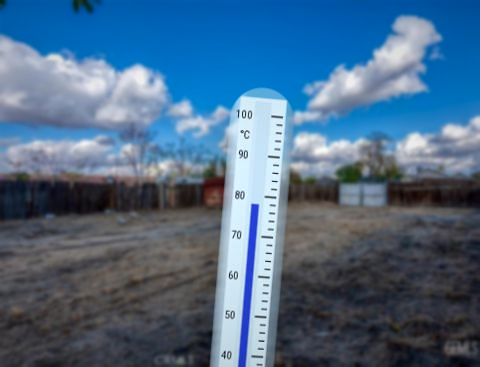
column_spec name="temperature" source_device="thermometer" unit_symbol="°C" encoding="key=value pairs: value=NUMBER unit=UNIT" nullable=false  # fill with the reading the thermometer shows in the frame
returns value=78 unit=°C
